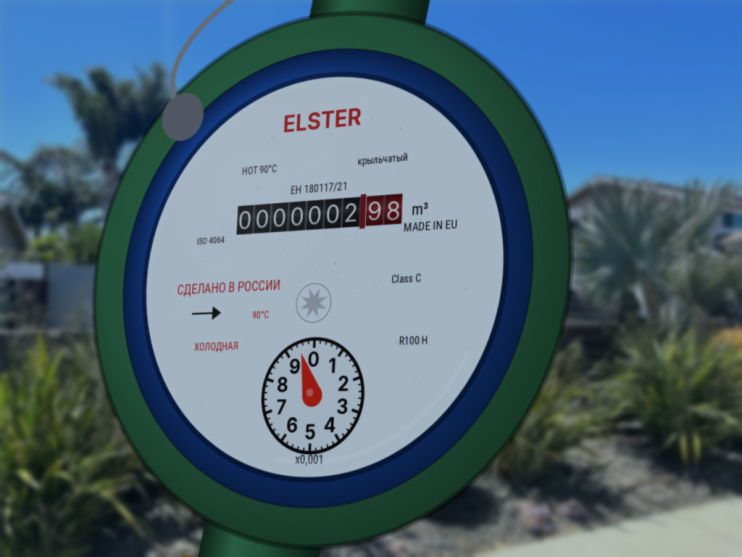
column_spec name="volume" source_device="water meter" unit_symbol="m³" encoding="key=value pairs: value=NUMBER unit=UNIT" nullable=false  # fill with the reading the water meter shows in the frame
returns value=2.979 unit=m³
